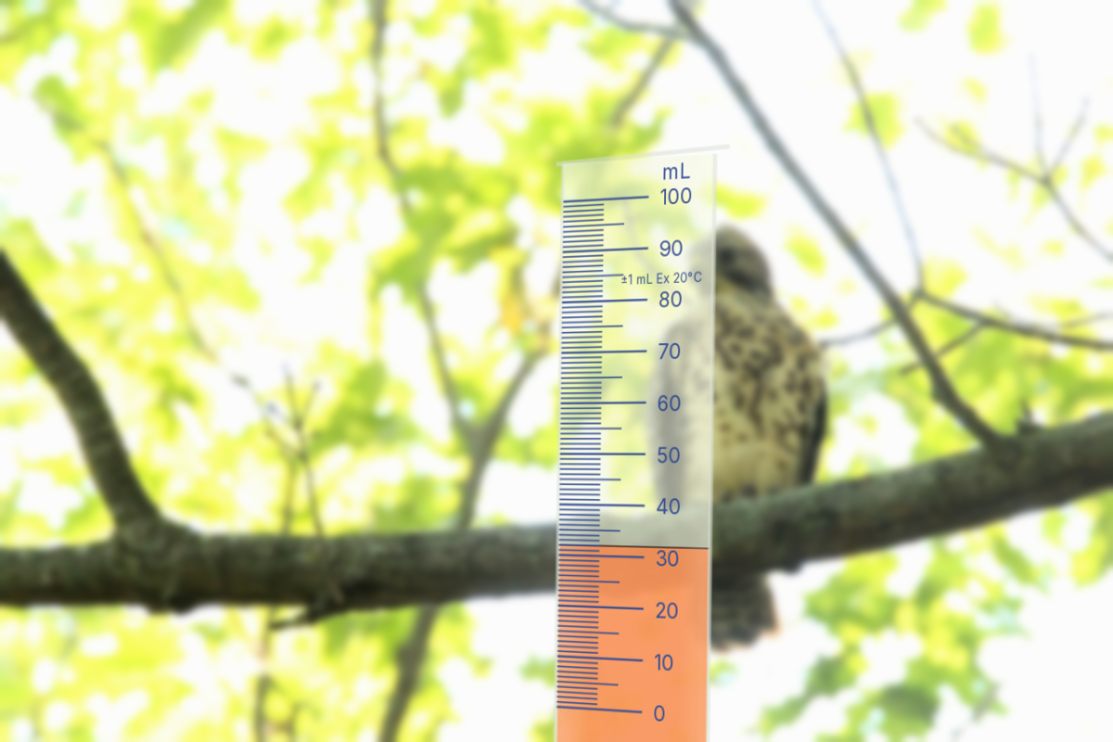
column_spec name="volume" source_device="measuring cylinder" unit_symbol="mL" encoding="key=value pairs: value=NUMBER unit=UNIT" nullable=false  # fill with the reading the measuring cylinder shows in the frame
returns value=32 unit=mL
